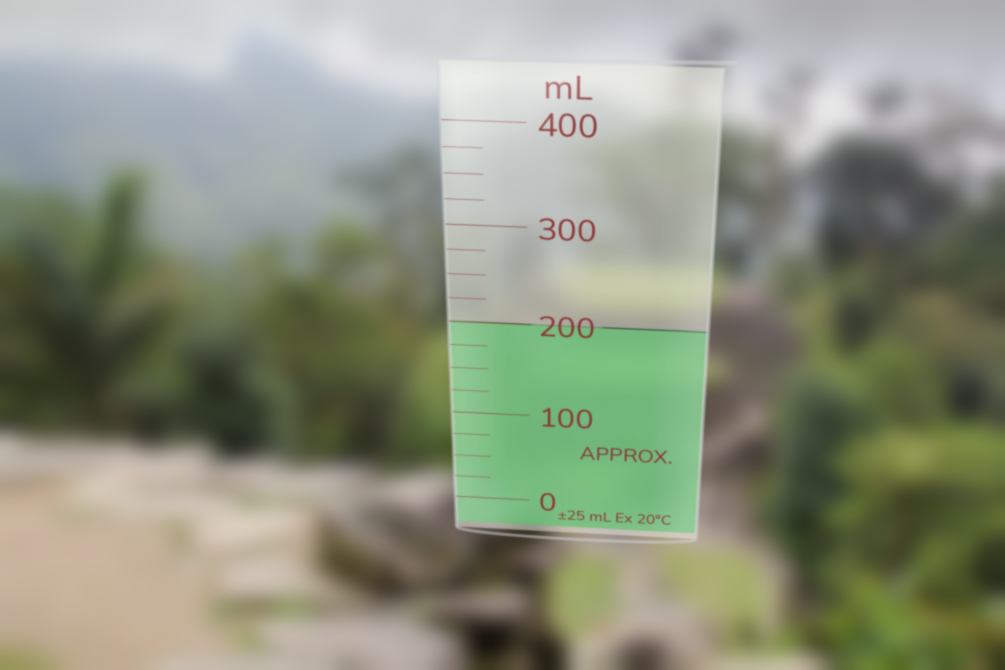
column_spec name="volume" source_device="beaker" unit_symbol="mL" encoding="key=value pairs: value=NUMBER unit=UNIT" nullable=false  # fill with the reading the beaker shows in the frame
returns value=200 unit=mL
